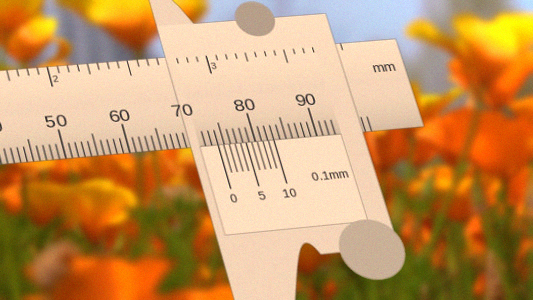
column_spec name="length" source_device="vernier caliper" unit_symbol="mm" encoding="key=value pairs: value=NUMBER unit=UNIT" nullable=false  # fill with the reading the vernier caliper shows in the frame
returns value=74.0 unit=mm
